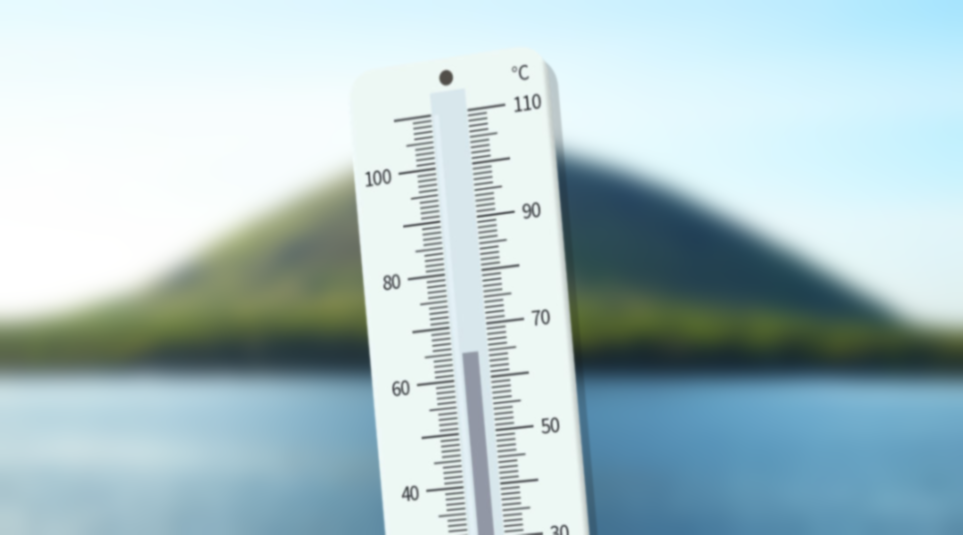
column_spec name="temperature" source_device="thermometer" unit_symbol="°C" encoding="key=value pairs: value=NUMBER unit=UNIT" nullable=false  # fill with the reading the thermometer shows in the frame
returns value=65 unit=°C
